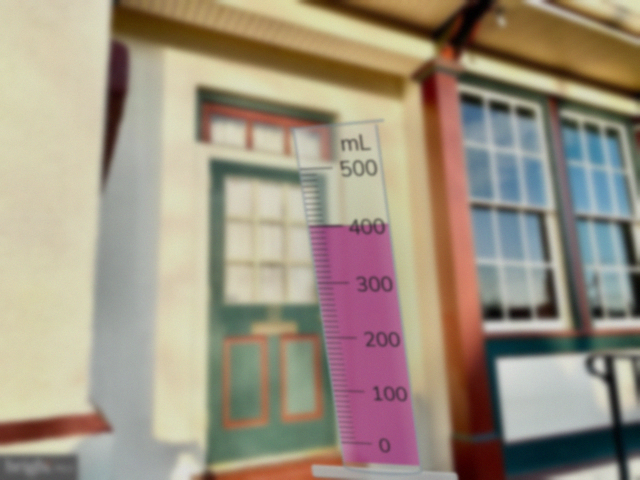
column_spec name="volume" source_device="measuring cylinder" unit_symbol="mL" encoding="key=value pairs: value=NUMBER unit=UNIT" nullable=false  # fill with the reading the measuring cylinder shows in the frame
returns value=400 unit=mL
